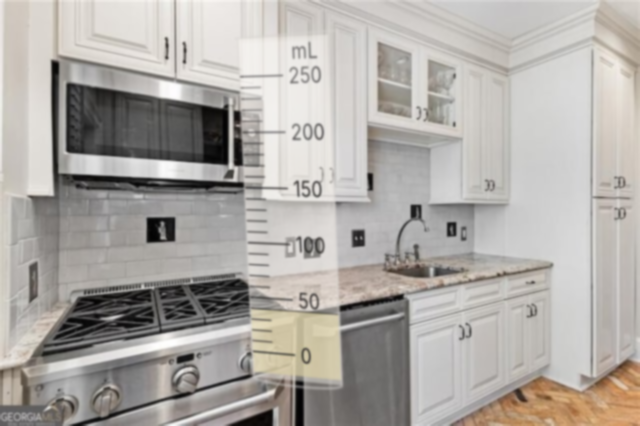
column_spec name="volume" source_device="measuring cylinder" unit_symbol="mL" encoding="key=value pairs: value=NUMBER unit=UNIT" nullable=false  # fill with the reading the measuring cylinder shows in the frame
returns value=40 unit=mL
